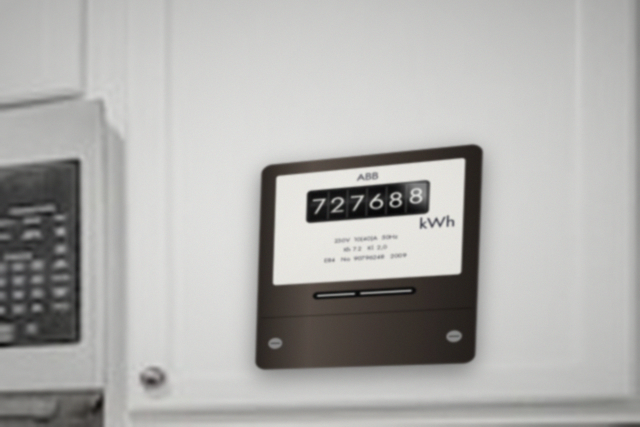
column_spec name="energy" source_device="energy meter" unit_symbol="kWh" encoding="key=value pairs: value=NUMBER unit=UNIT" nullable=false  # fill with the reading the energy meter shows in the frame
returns value=727688 unit=kWh
